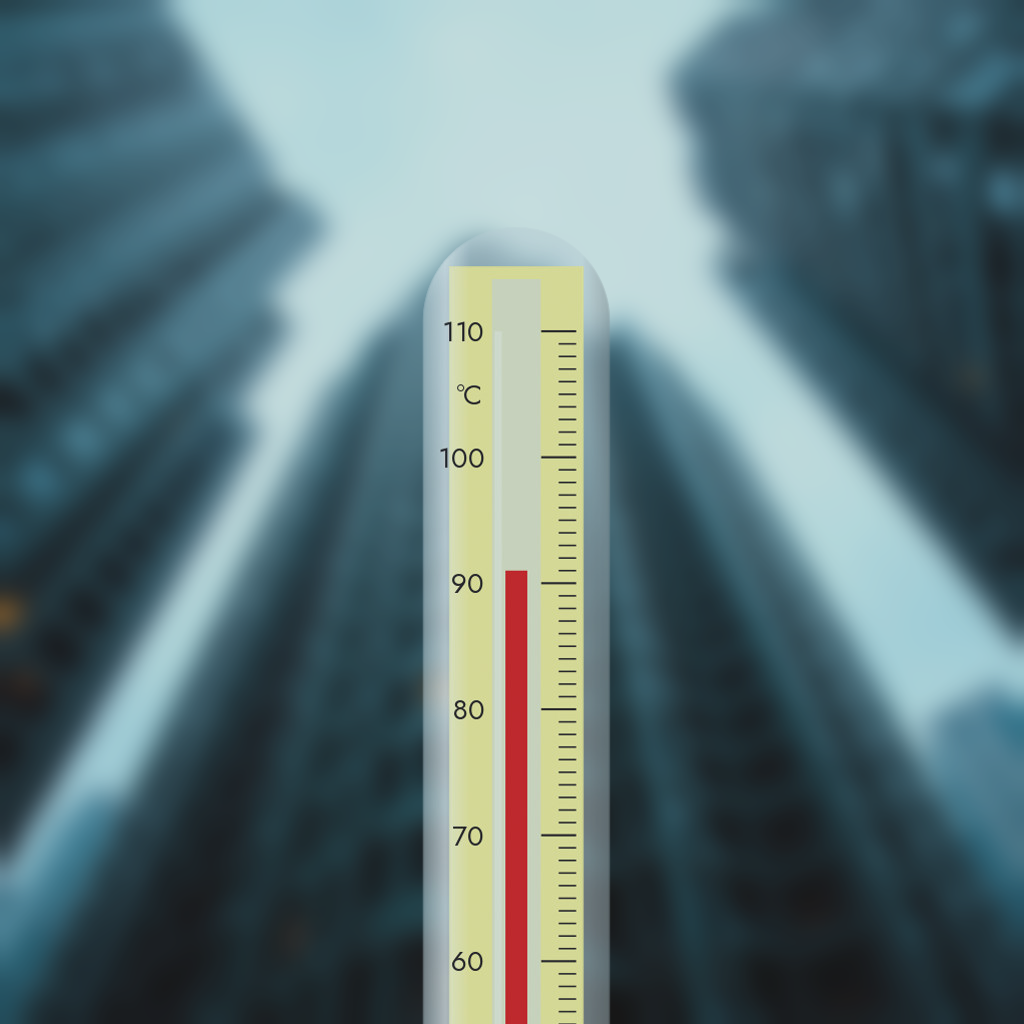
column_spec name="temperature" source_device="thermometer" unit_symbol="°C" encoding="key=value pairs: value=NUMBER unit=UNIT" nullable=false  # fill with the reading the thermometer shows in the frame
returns value=91 unit=°C
